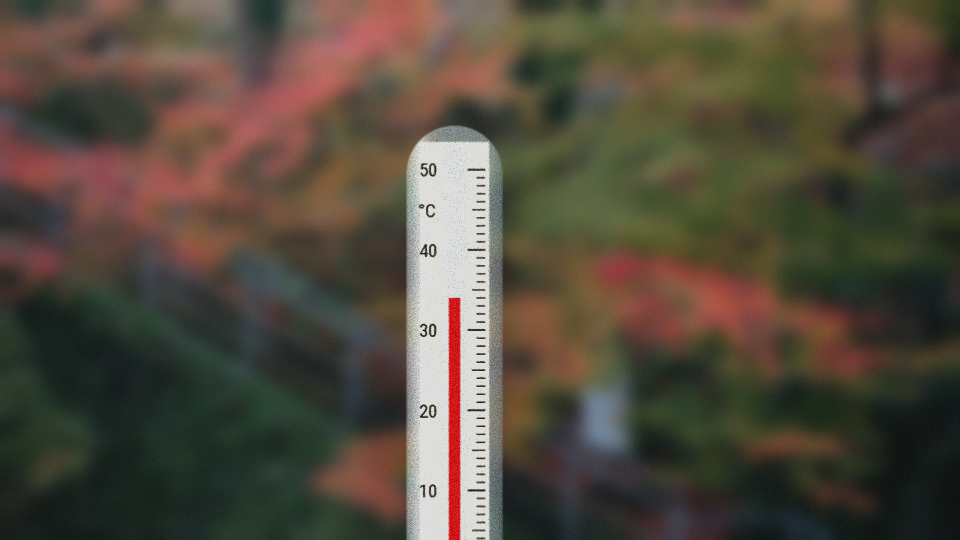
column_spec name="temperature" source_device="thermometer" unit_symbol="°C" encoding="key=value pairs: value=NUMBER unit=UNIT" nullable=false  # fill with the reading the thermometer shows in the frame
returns value=34 unit=°C
